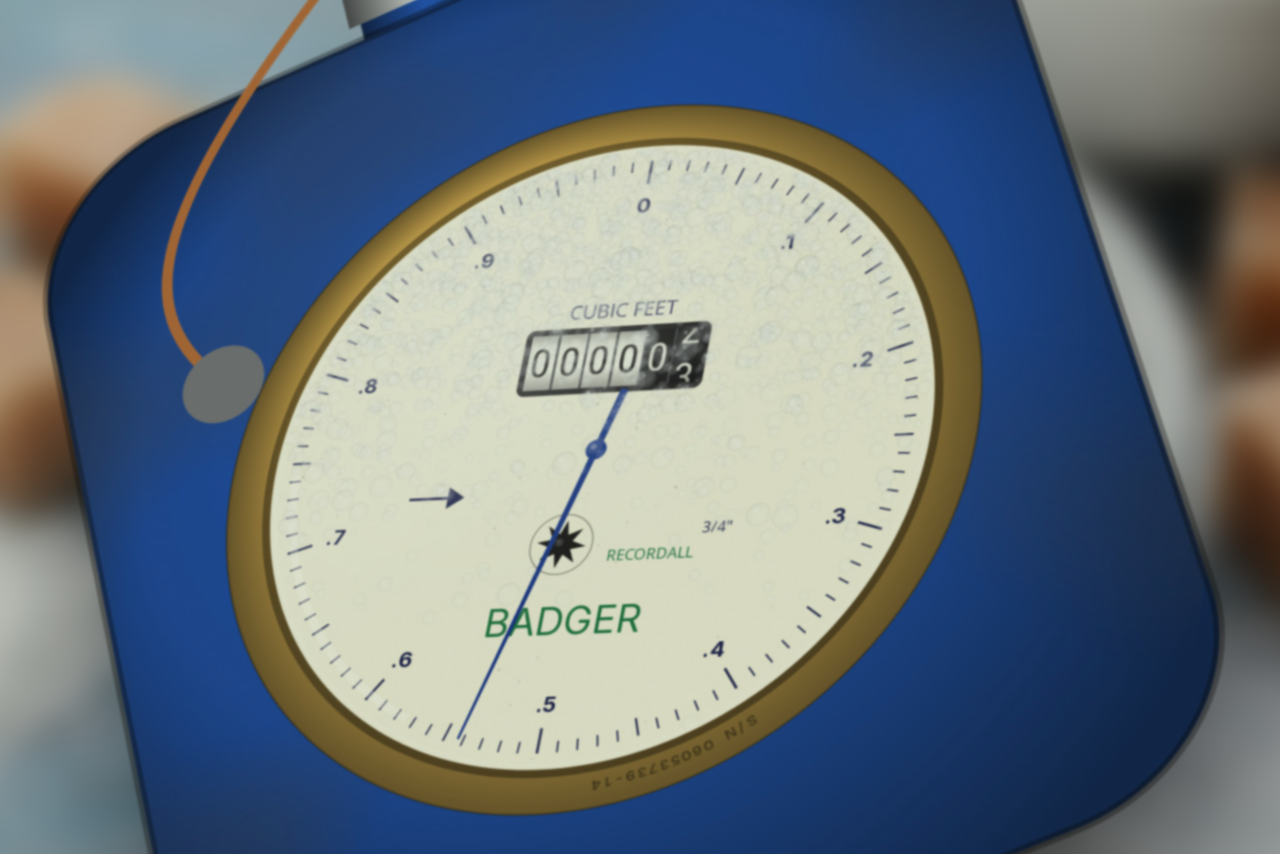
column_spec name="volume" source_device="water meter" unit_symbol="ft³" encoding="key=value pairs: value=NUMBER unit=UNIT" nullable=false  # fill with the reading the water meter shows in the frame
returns value=2.54 unit=ft³
